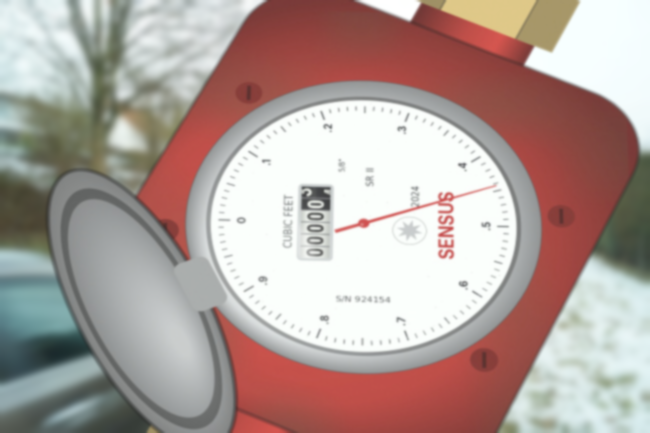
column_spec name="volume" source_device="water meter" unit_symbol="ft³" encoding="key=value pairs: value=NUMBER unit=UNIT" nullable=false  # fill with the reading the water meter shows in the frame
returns value=3.44 unit=ft³
